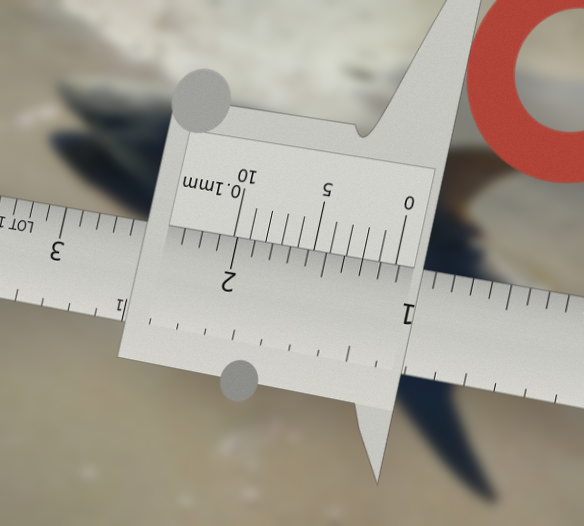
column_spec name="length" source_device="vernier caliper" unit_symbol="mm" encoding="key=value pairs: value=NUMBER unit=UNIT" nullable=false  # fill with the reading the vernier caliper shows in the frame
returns value=11.2 unit=mm
